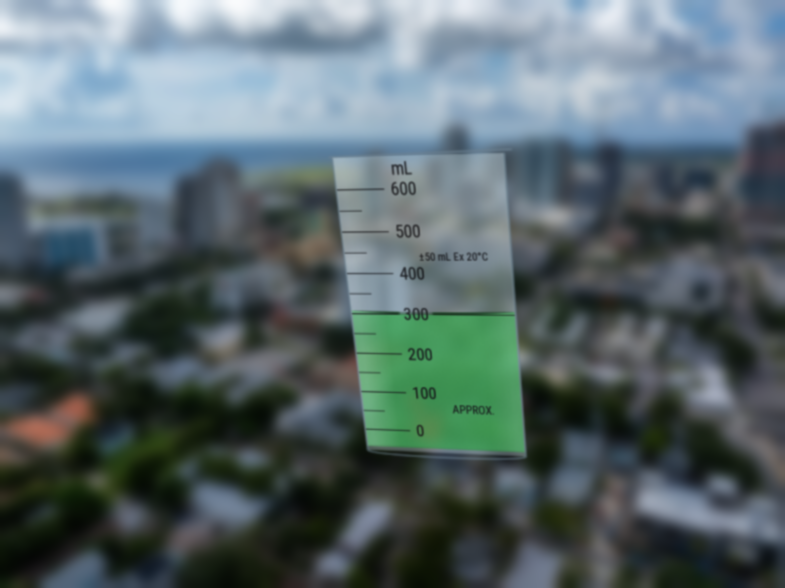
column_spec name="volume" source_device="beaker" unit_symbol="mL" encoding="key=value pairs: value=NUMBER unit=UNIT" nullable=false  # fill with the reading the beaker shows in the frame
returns value=300 unit=mL
